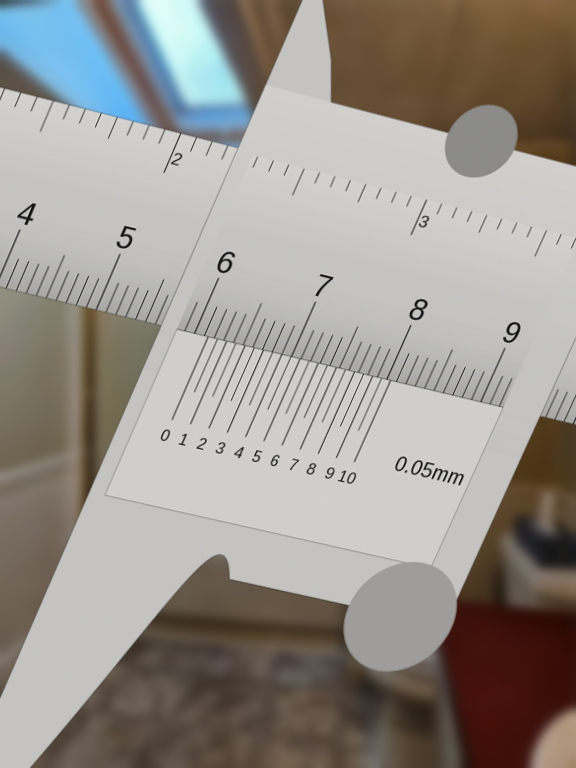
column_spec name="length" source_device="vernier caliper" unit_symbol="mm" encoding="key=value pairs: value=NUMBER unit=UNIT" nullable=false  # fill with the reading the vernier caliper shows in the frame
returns value=61.4 unit=mm
